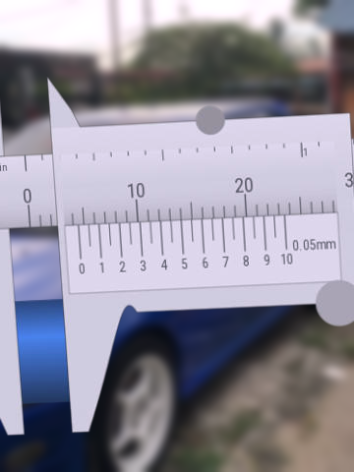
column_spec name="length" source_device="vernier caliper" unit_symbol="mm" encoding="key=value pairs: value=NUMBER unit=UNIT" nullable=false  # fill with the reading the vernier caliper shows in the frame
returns value=4.5 unit=mm
